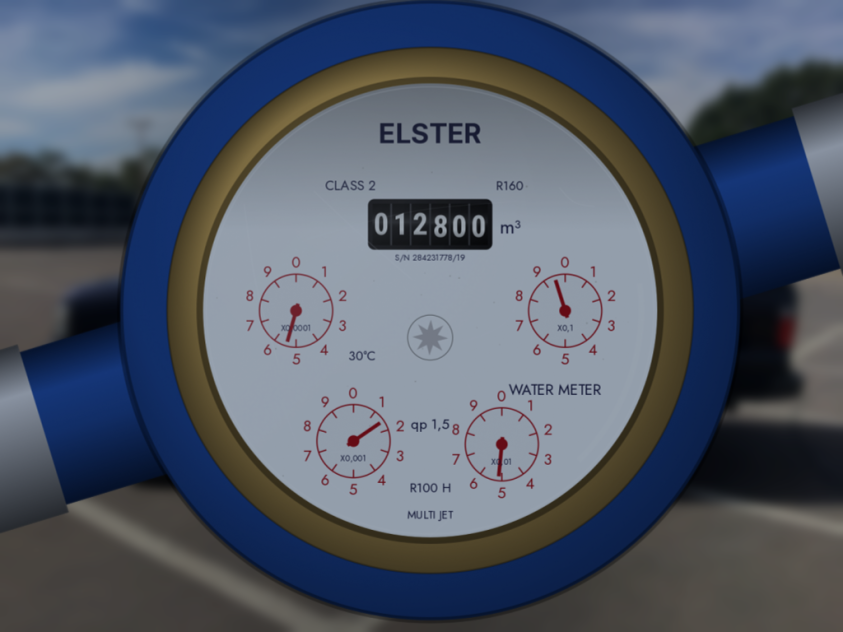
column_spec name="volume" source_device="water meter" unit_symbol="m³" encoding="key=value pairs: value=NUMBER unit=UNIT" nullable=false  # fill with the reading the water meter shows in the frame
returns value=12799.9515 unit=m³
